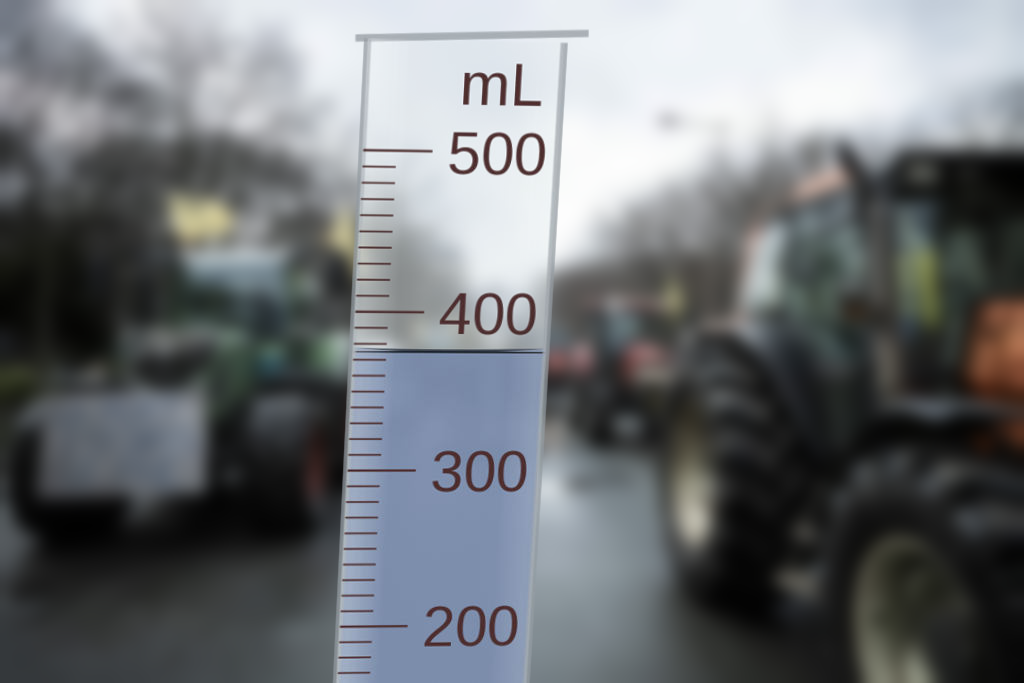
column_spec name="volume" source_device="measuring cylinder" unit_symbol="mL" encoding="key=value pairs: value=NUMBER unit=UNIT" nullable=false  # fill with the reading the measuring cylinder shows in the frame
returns value=375 unit=mL
